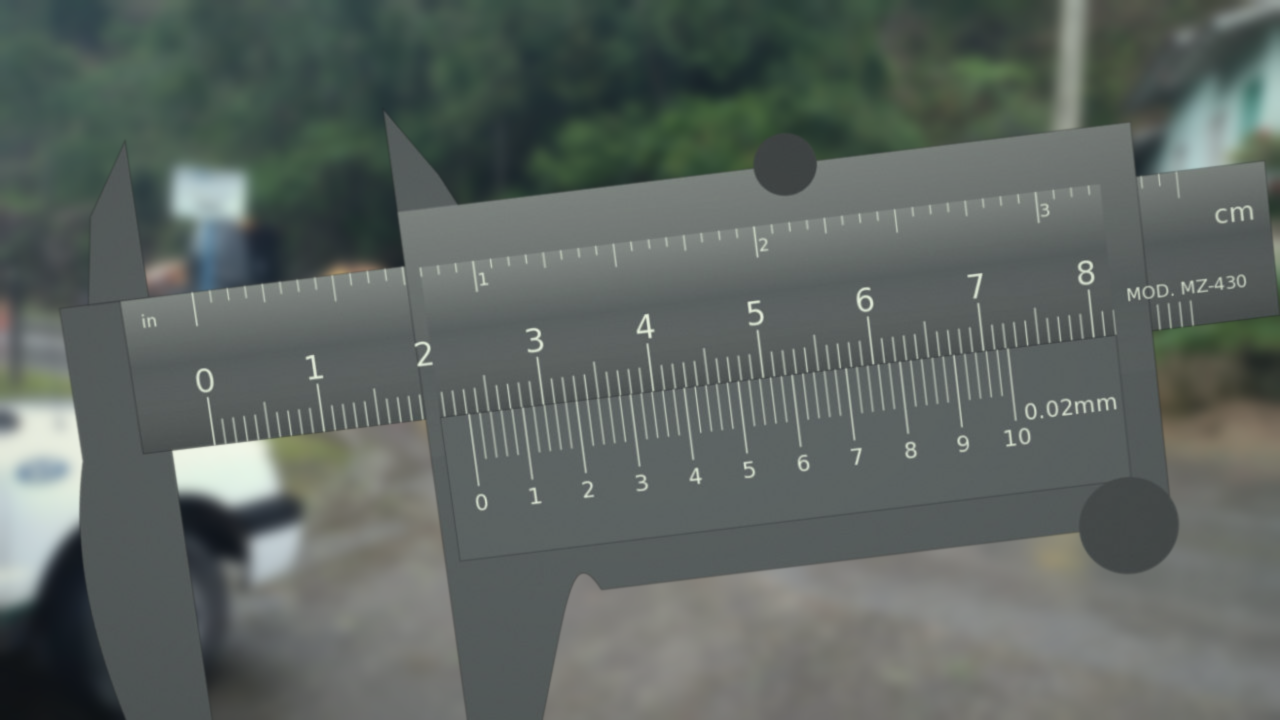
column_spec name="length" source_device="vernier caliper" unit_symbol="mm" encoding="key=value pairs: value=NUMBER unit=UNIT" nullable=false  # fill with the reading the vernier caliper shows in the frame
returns value=23.2 unit=mm
